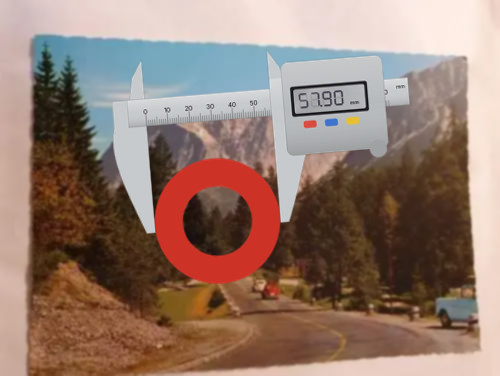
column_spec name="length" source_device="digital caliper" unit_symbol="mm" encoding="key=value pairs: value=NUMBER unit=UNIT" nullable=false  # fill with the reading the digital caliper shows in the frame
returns value=57.90 unit=mm
